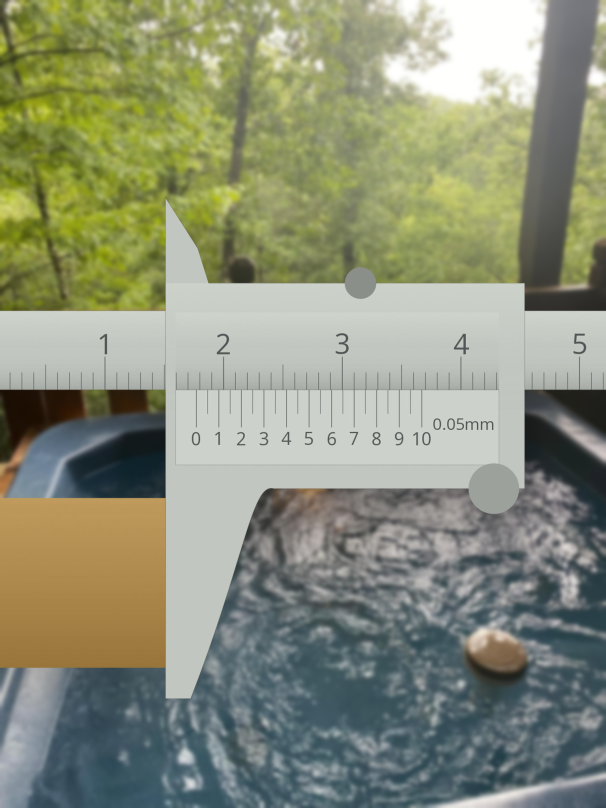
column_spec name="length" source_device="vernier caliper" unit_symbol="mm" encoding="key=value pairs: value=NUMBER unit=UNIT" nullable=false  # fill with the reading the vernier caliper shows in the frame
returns value=17.7 unit=mm
